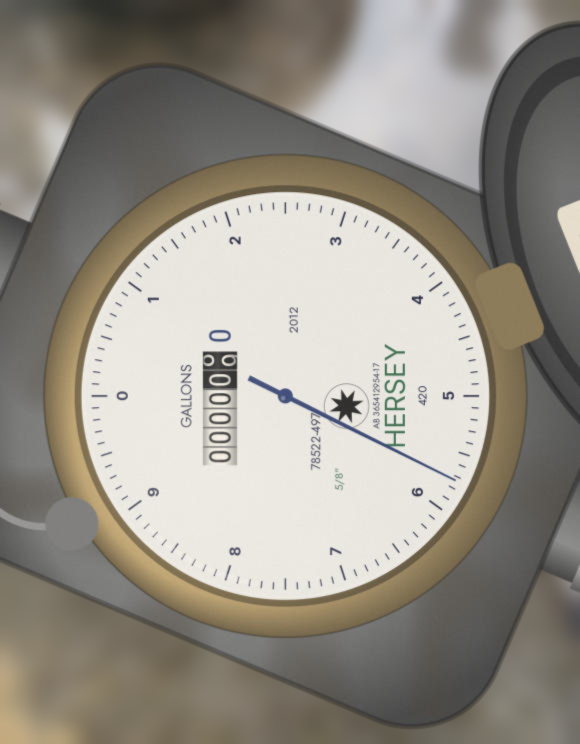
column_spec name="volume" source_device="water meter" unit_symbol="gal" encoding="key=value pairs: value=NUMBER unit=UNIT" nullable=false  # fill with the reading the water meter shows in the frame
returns value=85.7 unit=gal
